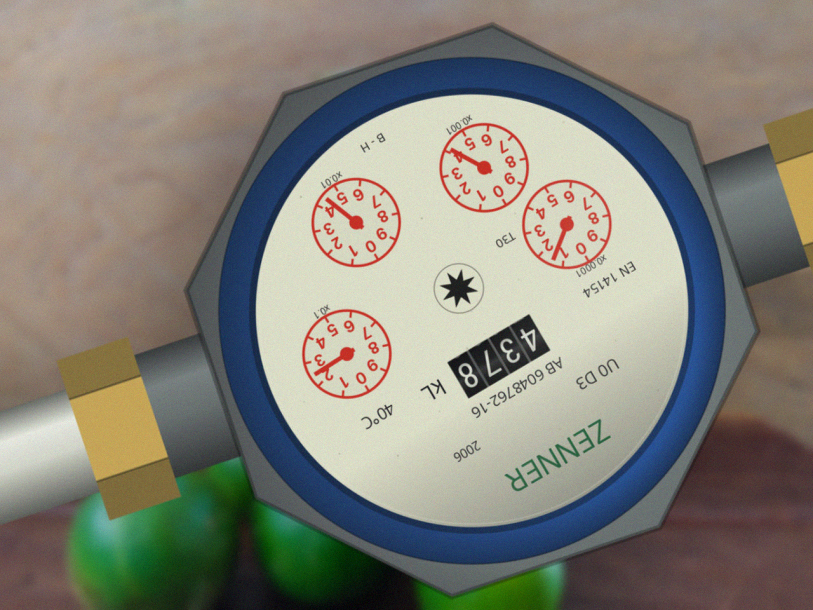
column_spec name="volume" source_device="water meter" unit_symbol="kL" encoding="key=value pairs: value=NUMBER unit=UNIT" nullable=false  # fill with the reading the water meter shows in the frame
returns value=4378.2441 unit=kL
